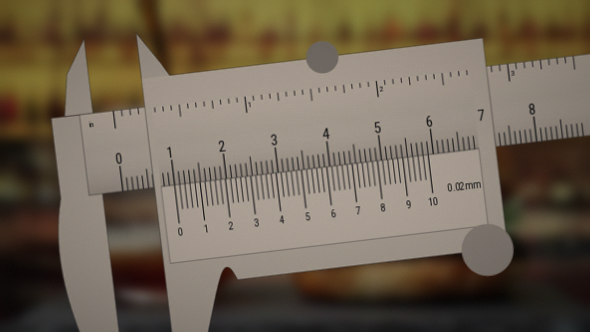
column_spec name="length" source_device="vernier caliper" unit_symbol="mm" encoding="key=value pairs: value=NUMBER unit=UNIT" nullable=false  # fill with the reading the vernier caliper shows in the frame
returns value=10.0 unit=mm
